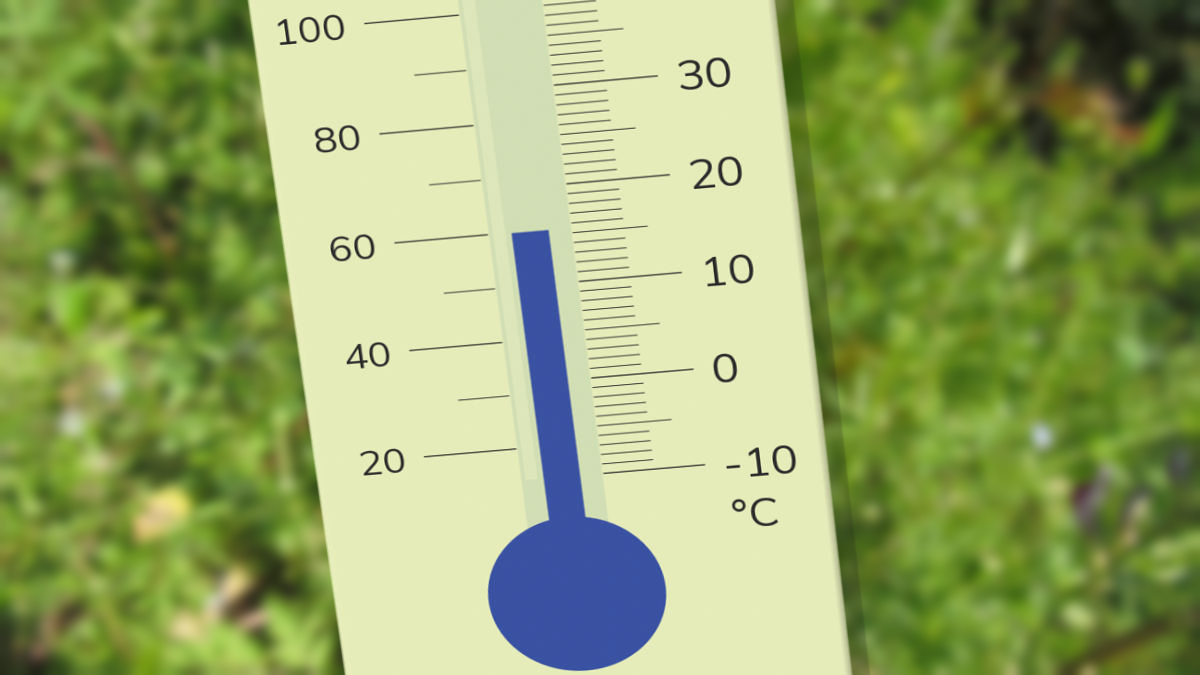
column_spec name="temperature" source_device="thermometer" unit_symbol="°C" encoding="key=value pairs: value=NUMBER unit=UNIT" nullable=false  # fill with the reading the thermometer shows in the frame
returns value=15.5 unit=°C
